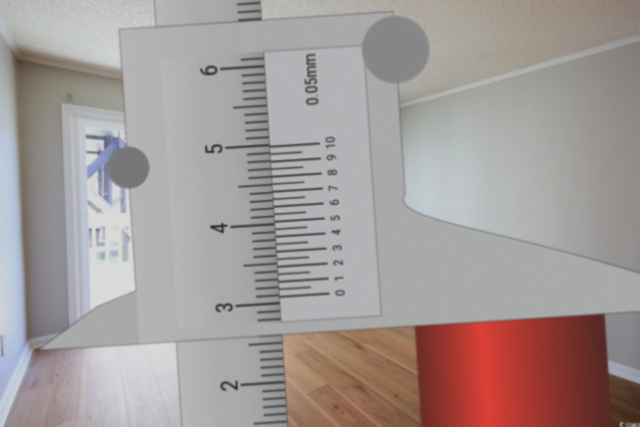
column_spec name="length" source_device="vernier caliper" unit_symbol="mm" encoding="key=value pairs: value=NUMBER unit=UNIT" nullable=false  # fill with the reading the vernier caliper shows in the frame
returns value=30.8 unit=mm
